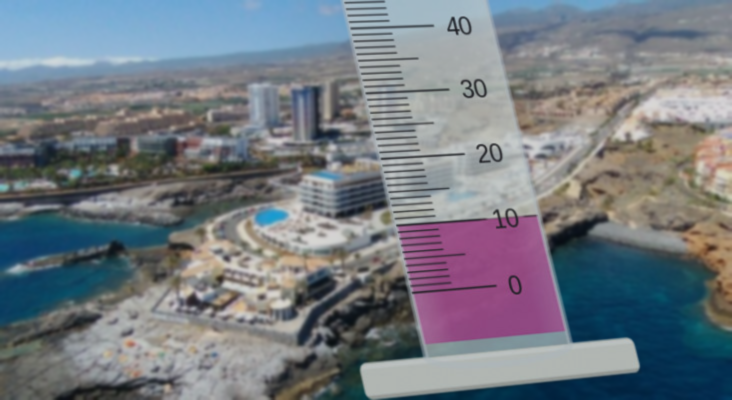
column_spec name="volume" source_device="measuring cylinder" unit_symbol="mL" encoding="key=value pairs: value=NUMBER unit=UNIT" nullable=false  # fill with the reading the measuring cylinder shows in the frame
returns value=10 unit=mL
